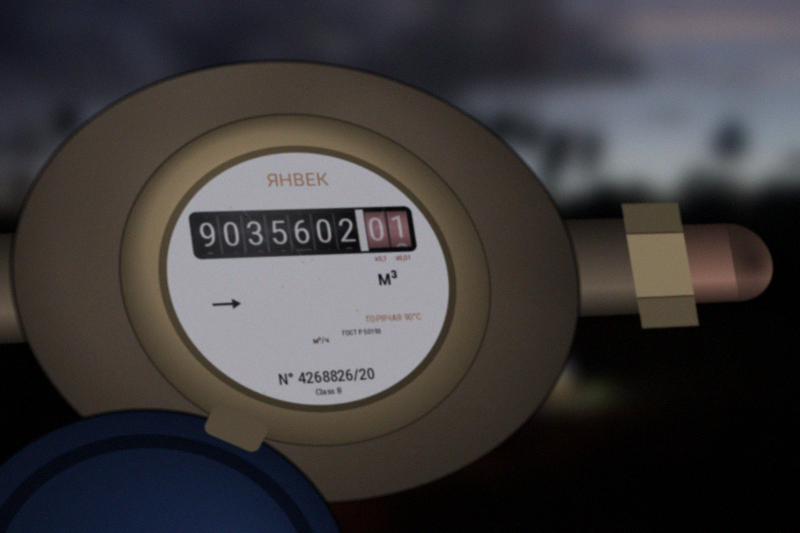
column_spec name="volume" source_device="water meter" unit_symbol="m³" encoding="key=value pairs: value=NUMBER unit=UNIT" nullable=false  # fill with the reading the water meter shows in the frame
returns value=9035602.01 unit=m³
